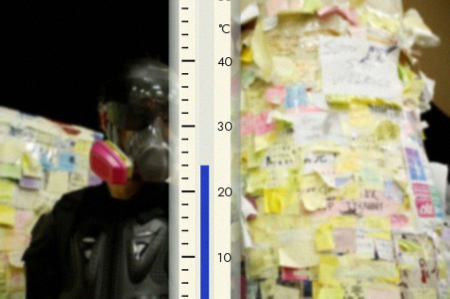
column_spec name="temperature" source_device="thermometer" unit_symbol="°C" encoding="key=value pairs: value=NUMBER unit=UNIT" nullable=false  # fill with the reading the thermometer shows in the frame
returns value=24 unit=°C
